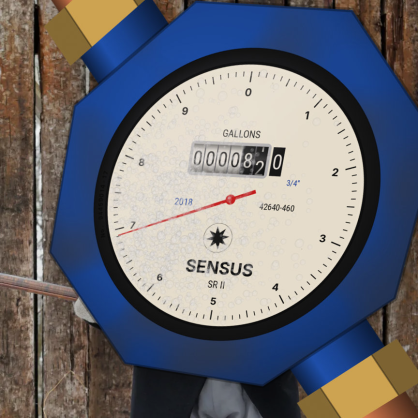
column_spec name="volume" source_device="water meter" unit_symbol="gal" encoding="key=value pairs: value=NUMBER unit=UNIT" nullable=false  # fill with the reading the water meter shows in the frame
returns value=816.9 unit=gal
